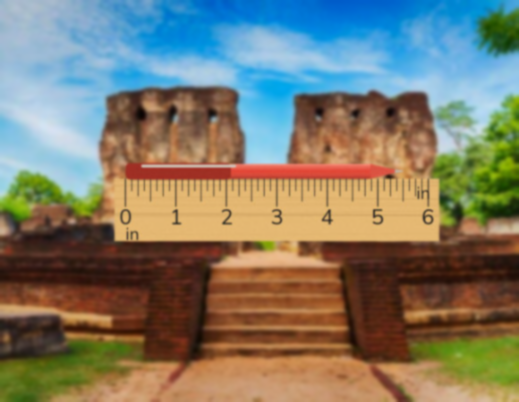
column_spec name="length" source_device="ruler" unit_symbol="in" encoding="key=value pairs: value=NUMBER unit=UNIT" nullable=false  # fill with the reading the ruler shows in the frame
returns value=5.5 unit=in
